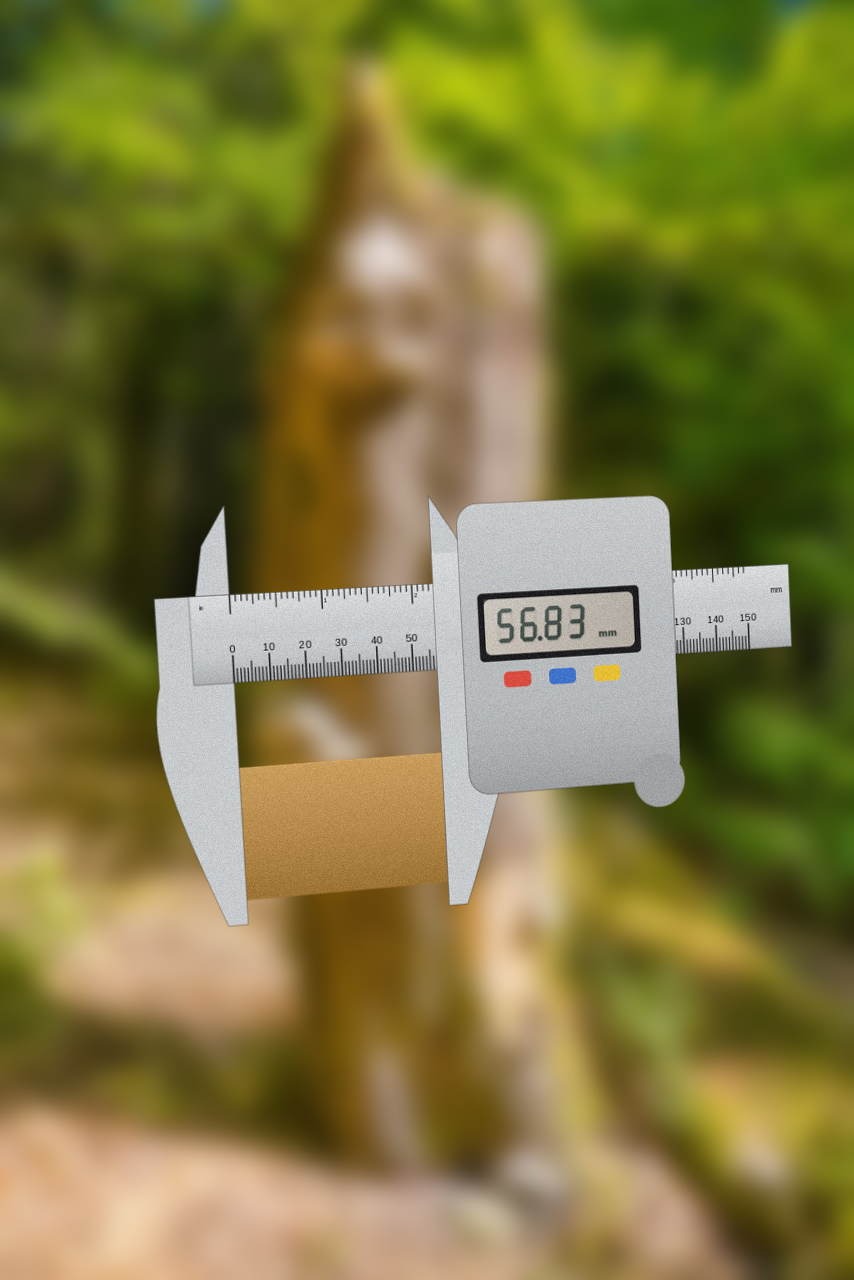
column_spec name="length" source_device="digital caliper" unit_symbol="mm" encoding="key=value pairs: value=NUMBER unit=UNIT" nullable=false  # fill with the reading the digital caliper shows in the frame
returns value=56.83 unit=mm
